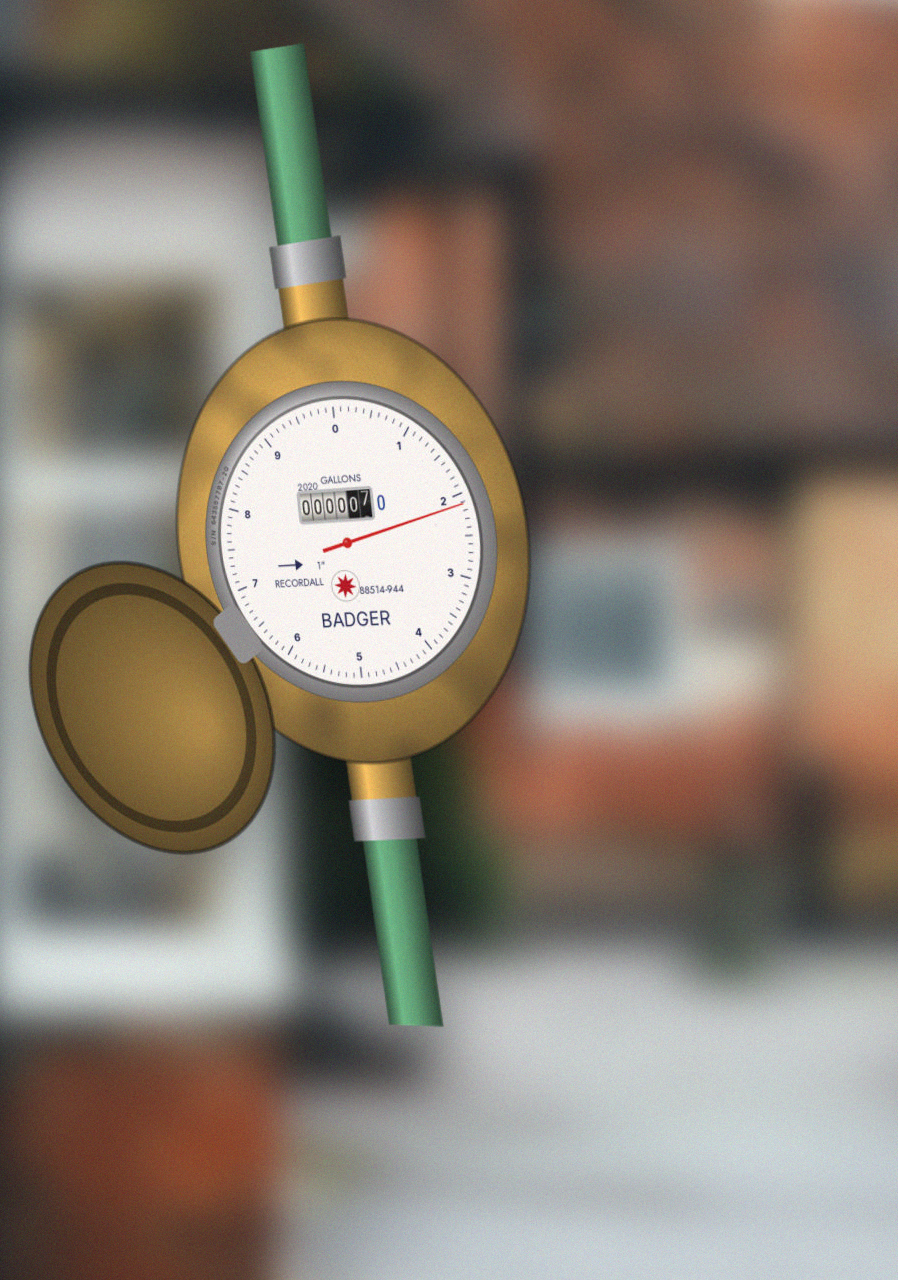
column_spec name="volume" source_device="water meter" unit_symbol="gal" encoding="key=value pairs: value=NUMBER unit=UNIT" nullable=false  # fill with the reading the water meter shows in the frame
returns value=72.1 unit=gal
